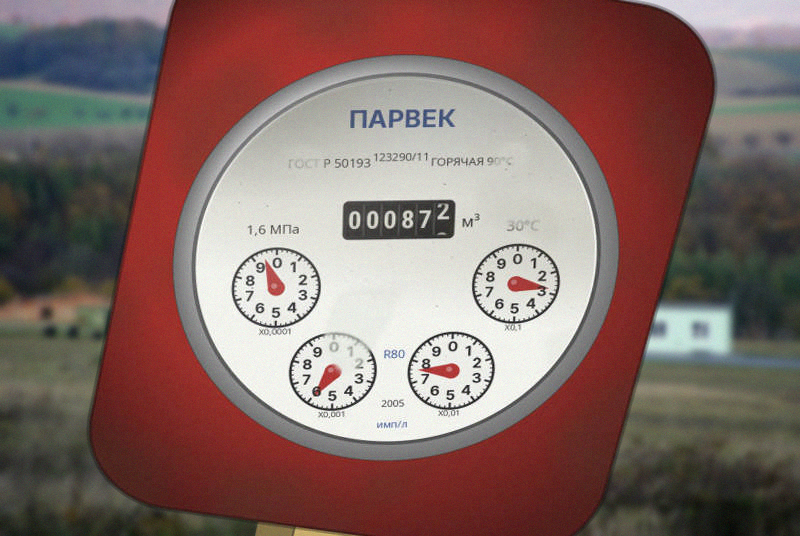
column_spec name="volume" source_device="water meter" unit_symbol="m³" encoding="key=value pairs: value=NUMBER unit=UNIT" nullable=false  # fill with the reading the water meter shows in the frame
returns value=872.2759 unit=m³
